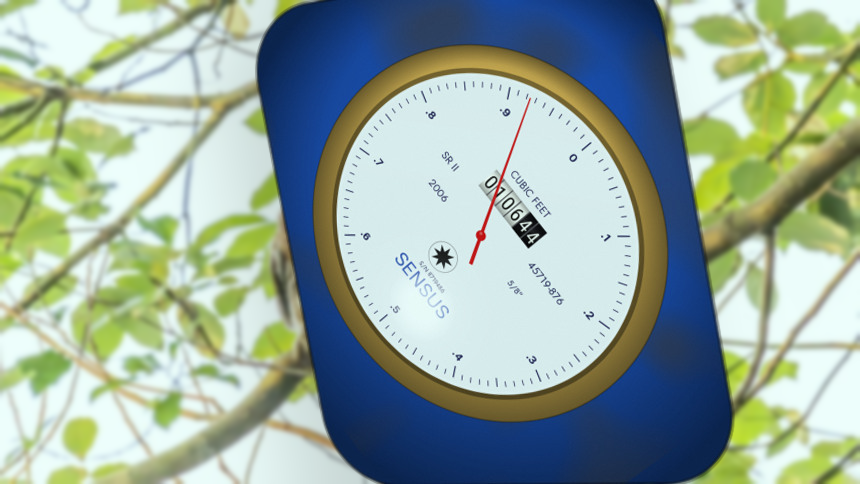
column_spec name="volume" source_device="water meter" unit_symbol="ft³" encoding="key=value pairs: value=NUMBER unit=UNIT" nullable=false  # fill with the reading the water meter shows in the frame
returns value=10643.92 unit=ft³
